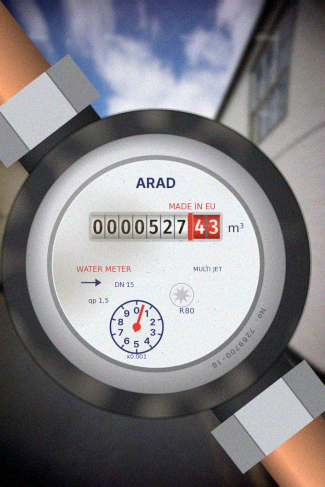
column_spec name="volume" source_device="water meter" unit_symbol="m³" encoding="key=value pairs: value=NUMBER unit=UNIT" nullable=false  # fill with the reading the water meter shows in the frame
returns value=527.430 unit=m³
